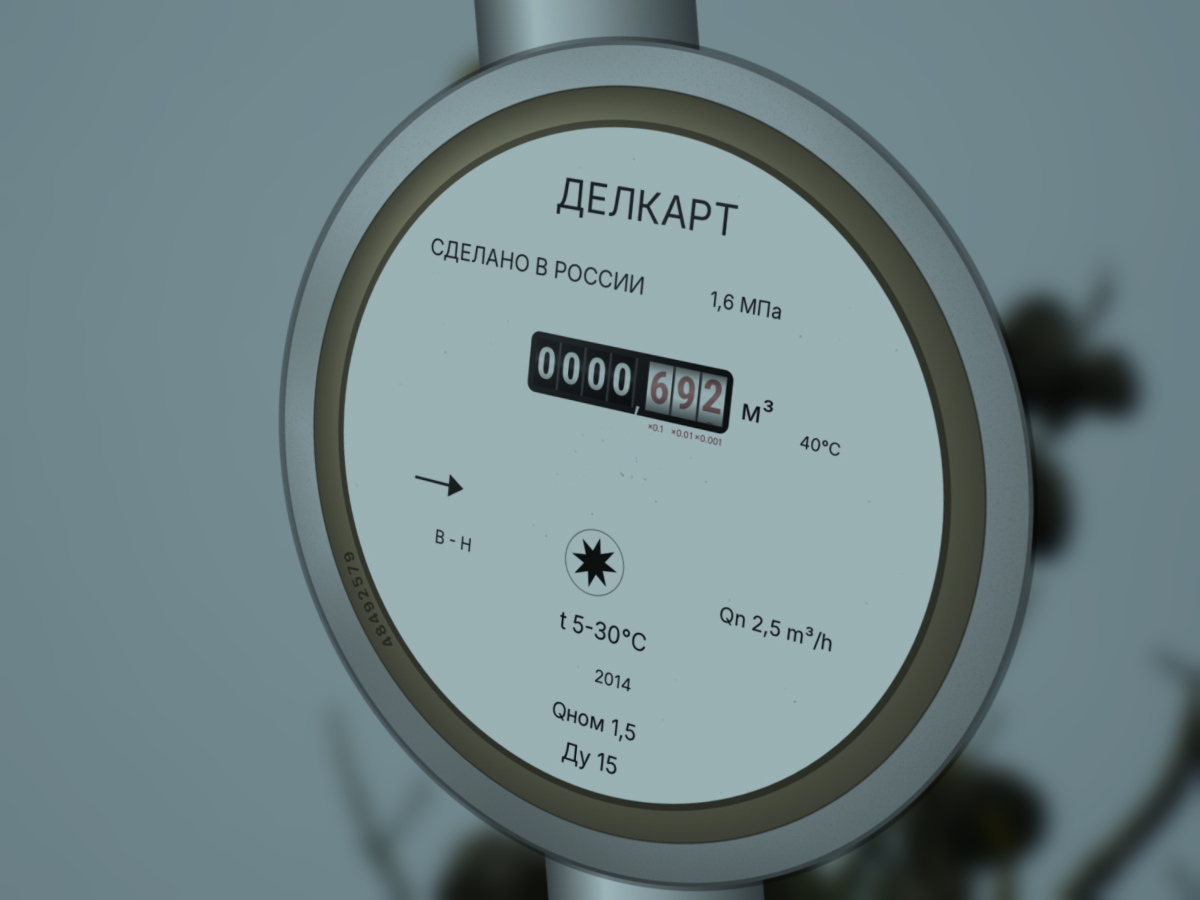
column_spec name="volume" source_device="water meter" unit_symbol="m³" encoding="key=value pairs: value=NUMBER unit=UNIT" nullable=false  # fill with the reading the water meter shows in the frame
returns value=0.692 unit=m³
